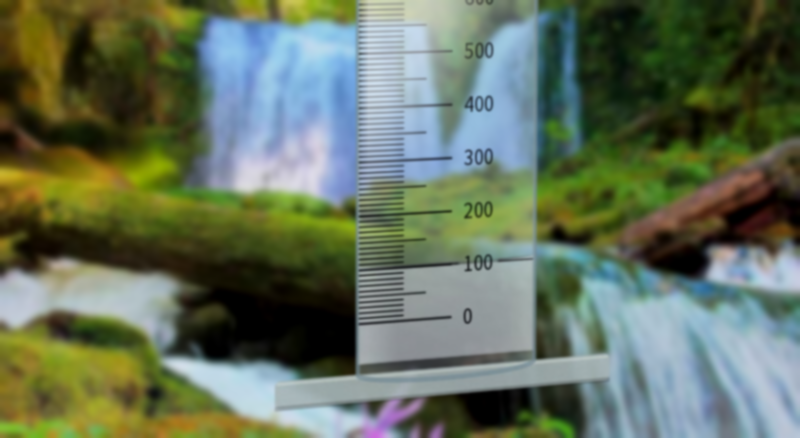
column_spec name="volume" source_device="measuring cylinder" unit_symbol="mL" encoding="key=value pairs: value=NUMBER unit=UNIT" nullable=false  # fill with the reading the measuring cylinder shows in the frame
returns value=100 unit=mL
